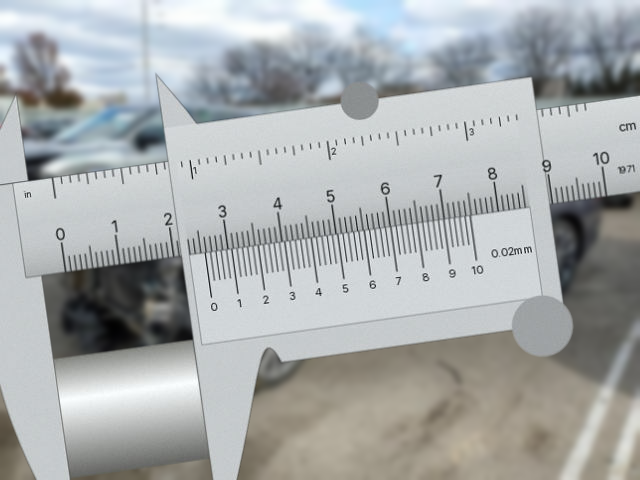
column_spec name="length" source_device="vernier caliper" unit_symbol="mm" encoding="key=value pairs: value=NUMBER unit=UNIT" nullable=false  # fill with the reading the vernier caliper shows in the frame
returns value=25.8 unit=mm
